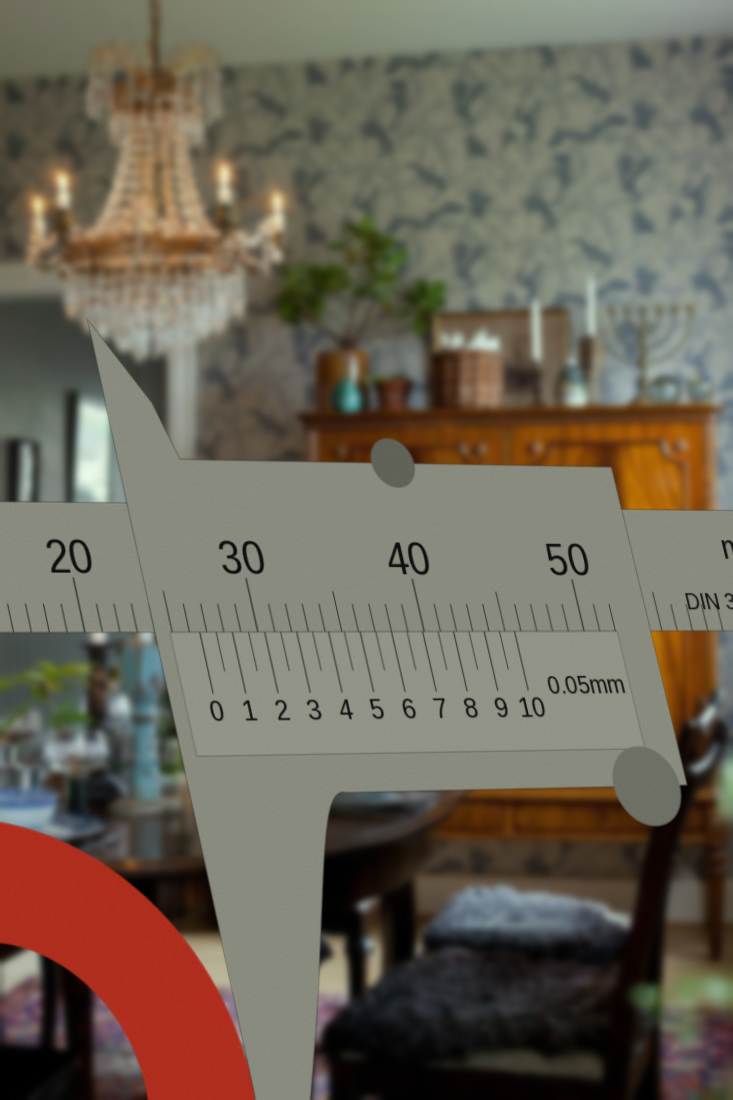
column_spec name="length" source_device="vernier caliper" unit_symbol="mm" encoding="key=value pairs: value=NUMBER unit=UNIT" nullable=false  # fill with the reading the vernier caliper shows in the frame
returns value=26.6 unit=mm
